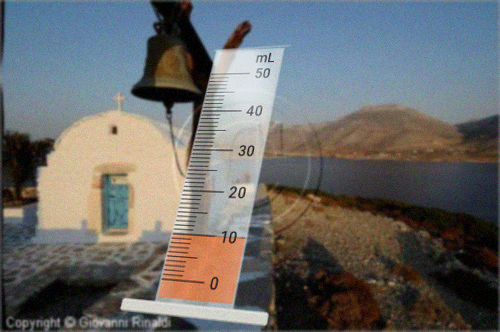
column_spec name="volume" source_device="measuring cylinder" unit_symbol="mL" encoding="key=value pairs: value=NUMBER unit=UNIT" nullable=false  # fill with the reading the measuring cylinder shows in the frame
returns value=10 unit=mL
